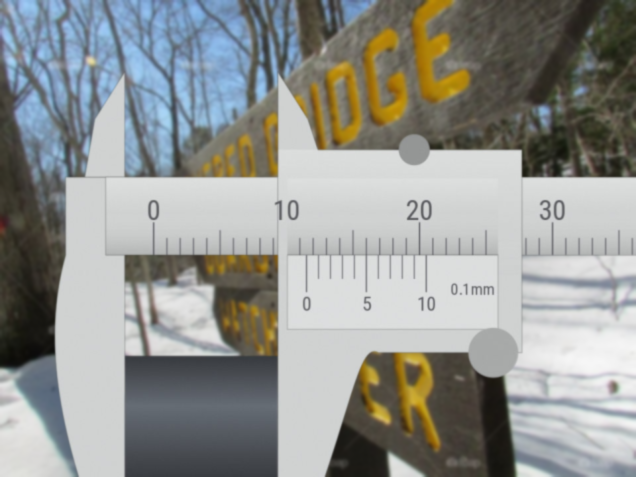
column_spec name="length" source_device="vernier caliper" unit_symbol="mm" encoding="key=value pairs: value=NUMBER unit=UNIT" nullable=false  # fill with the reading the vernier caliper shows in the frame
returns value=11.5 unit=mm
